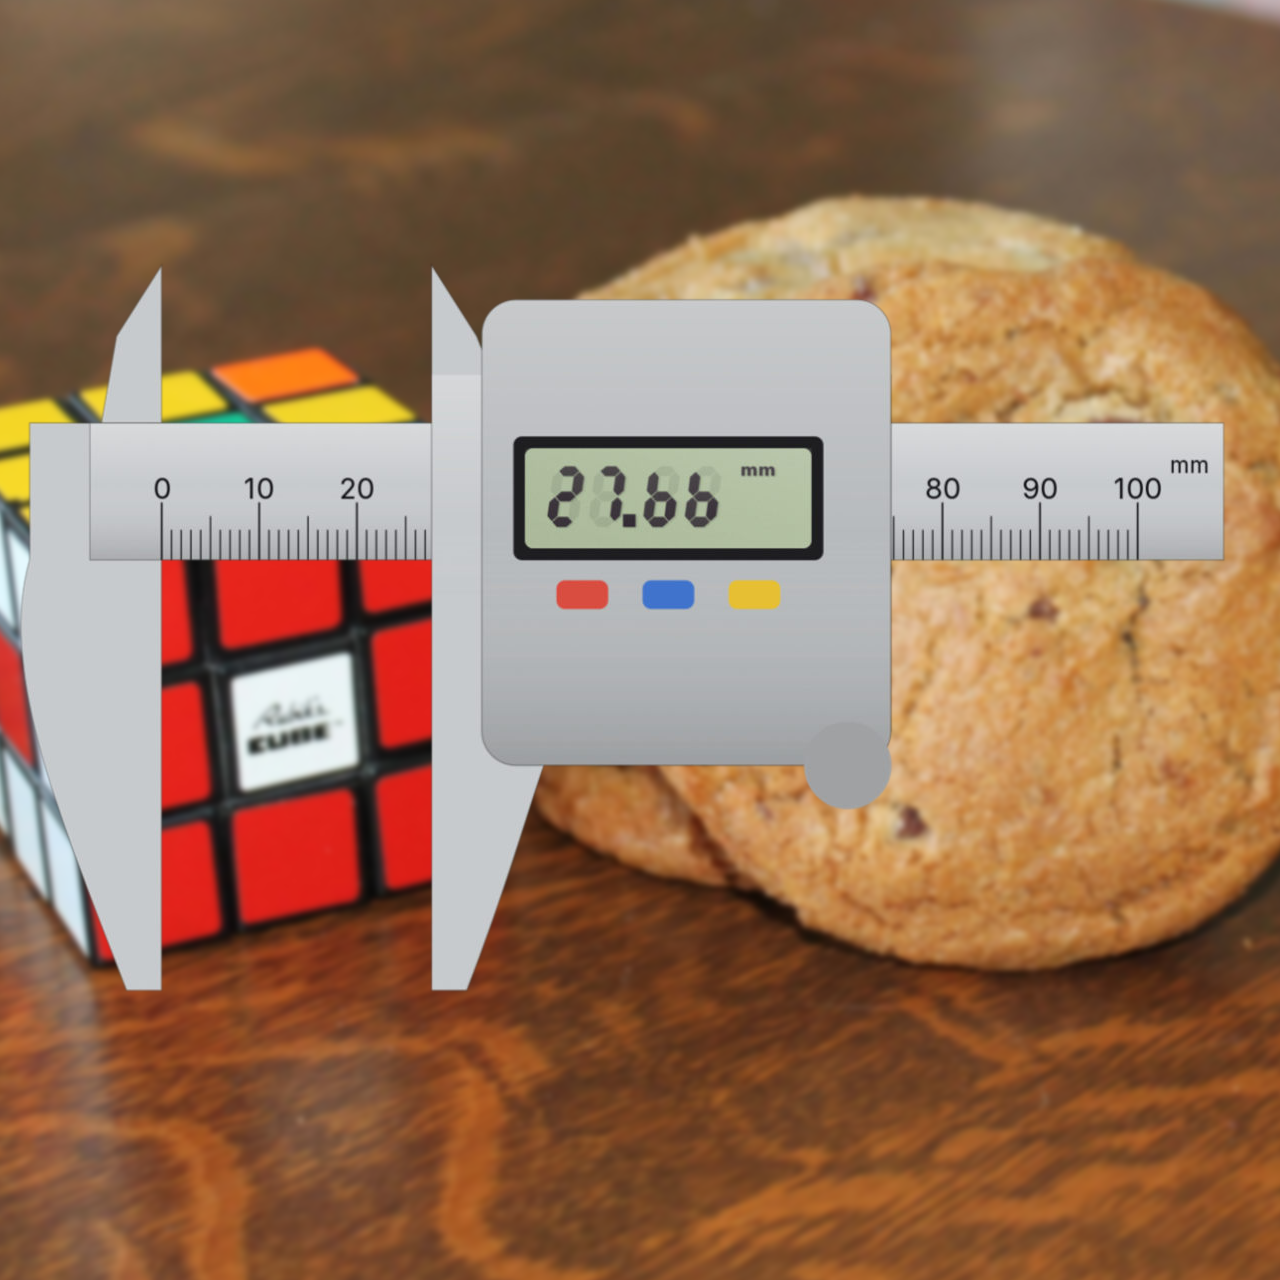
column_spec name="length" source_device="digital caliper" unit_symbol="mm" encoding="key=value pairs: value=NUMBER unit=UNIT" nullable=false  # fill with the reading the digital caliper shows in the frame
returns value=27.66 unit=mm
